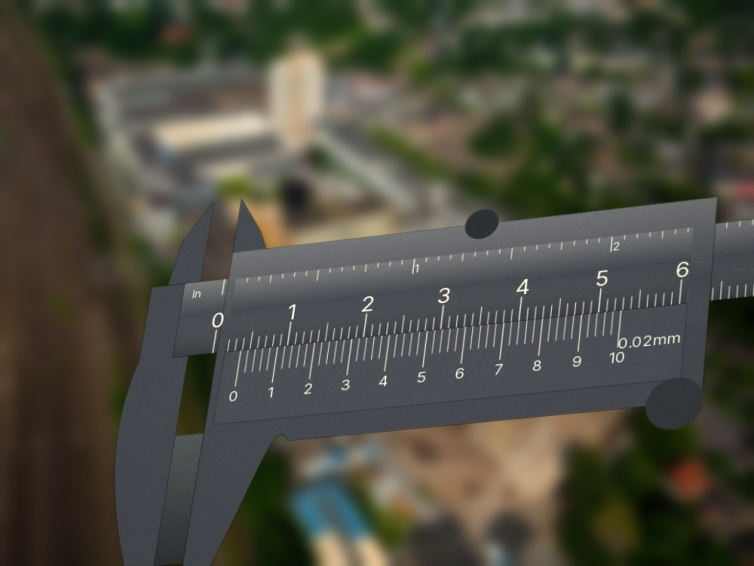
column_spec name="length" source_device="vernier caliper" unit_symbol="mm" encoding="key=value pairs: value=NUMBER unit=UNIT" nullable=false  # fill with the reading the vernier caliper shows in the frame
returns value=3.8 unit=mm
